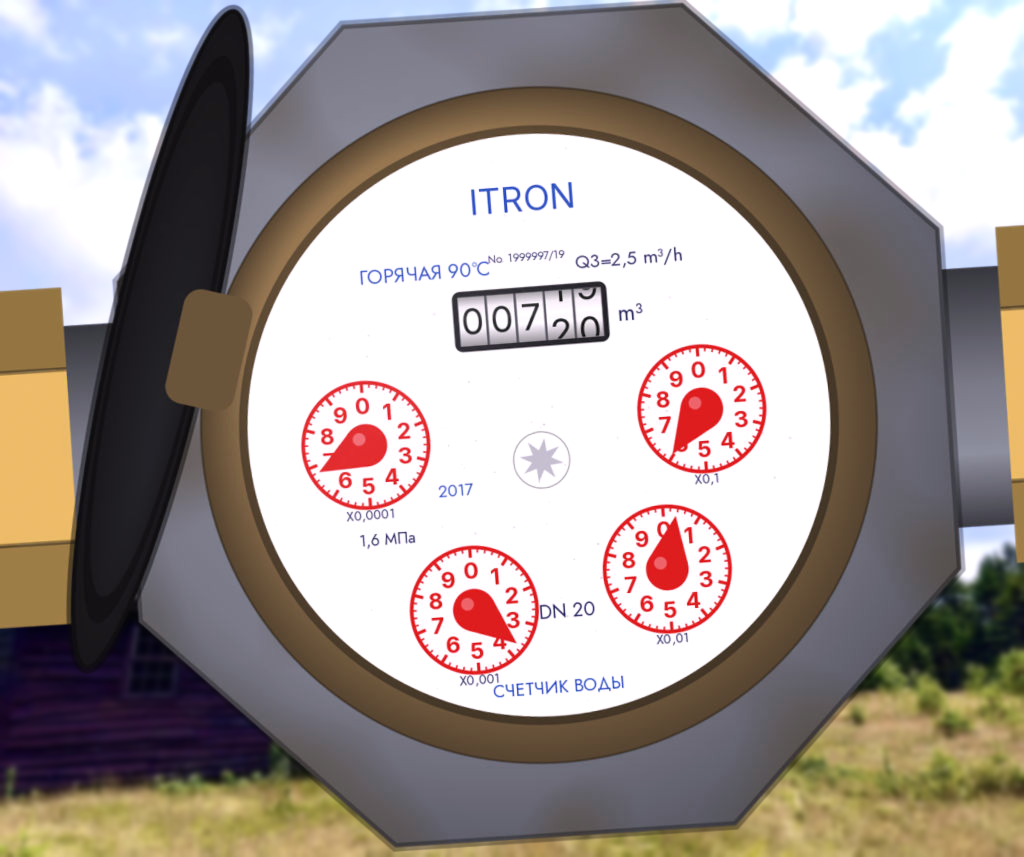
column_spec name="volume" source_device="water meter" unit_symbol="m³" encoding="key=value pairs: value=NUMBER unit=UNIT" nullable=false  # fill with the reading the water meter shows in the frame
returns value=719.6036 unit=m³
